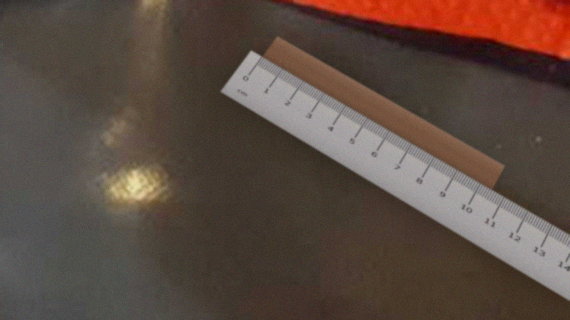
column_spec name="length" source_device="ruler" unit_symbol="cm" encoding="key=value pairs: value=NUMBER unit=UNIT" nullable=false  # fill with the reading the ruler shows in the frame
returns value=10.5 unit=cm
